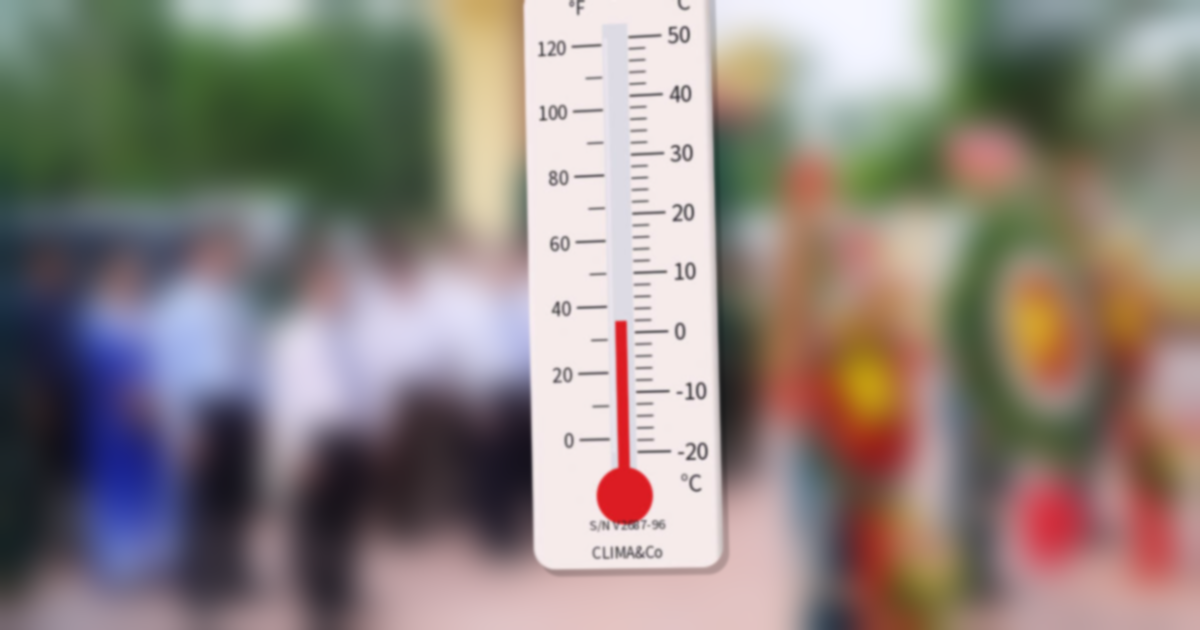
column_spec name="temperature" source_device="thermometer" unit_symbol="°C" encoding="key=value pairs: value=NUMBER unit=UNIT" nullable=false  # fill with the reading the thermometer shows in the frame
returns value=2 unit=°C
